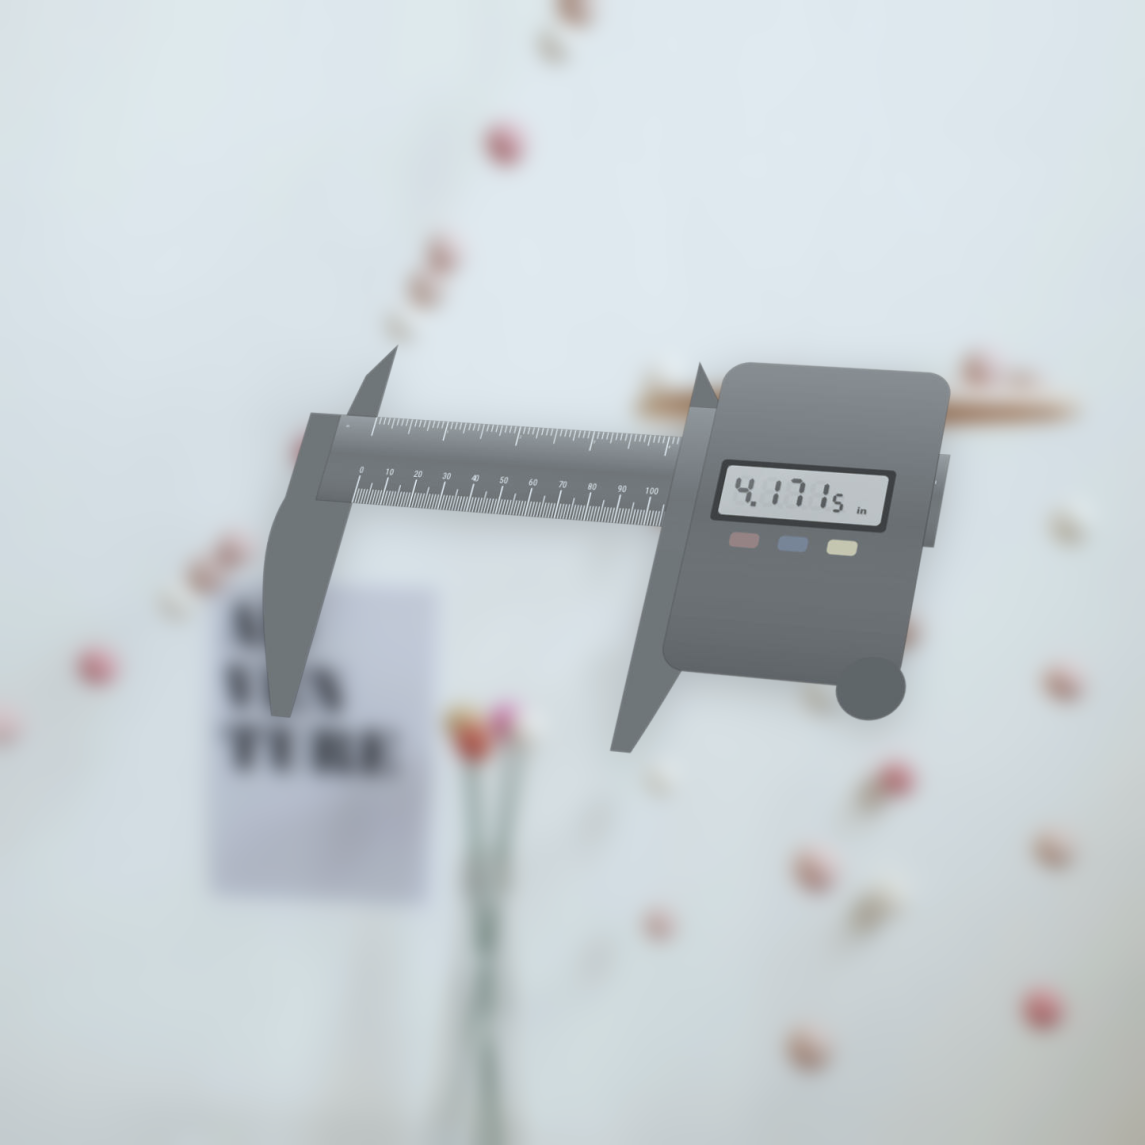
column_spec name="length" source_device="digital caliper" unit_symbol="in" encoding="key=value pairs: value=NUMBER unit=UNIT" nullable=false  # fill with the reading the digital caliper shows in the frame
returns value=4.1715 unit=in
